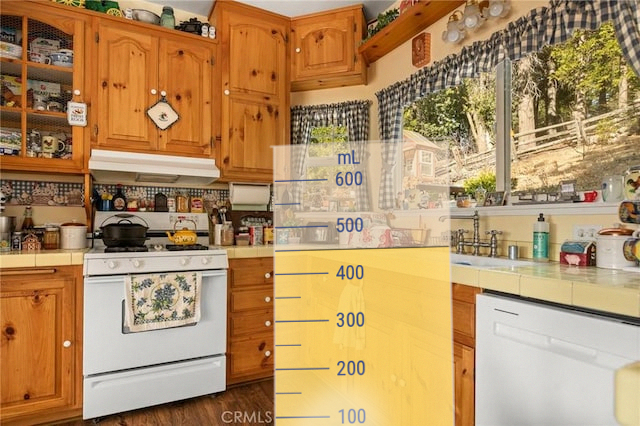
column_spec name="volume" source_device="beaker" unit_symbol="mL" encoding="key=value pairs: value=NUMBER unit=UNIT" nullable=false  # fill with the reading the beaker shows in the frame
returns value=450 unit=mL
